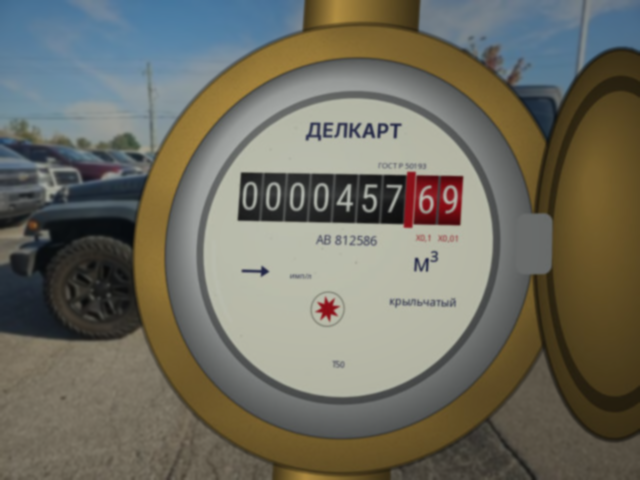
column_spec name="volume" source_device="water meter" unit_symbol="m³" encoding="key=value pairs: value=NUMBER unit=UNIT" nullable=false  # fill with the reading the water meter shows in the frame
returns value=457.69 unit=m³
